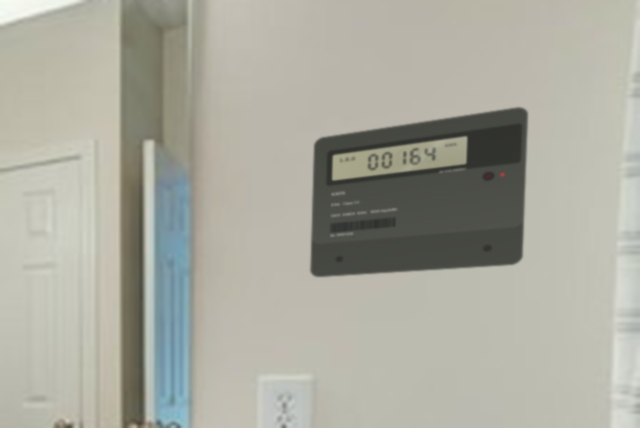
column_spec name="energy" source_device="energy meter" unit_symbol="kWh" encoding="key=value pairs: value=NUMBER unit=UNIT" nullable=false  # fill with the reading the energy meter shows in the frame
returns value=164 unit=kWh
